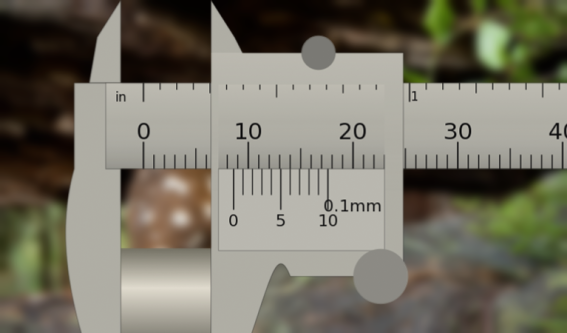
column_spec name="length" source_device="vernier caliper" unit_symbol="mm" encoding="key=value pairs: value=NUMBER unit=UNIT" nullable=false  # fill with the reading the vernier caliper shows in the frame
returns value=8.6 unit=mm
